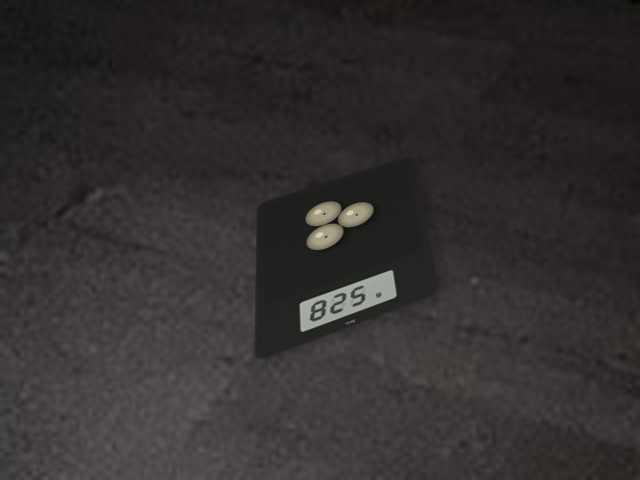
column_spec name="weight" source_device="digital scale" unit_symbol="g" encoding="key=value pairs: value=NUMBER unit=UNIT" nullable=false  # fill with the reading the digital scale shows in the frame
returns value=825 unit=g
